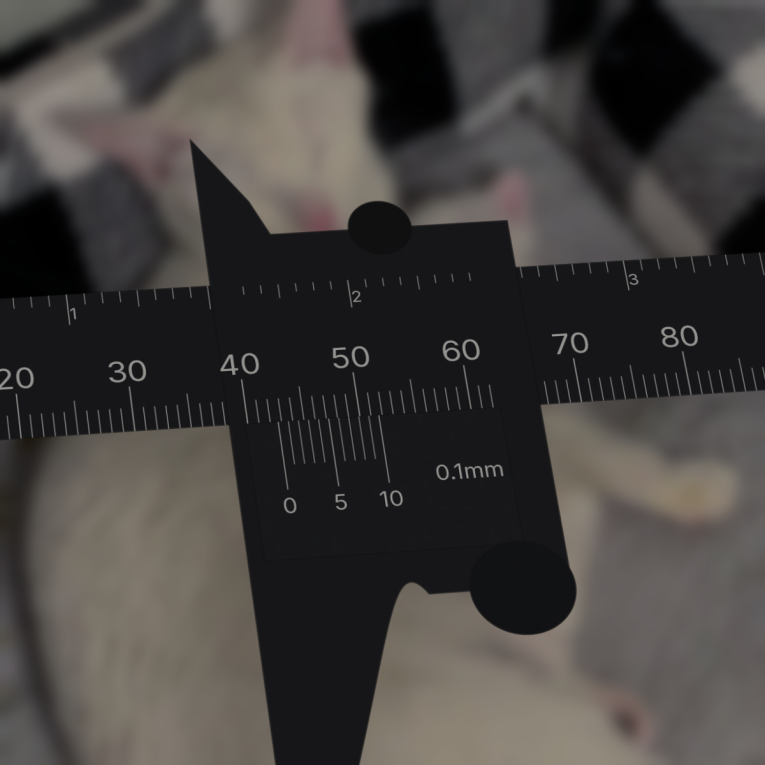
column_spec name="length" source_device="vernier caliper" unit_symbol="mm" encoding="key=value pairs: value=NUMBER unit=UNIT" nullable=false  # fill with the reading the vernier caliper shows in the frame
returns value=42.7 unit=mm
